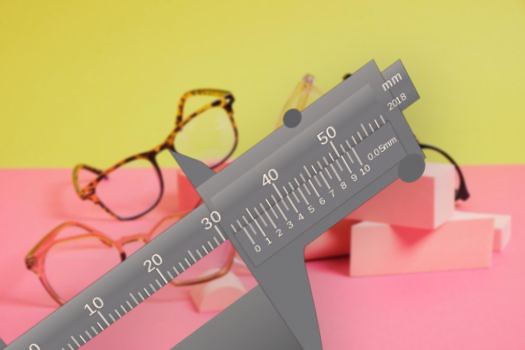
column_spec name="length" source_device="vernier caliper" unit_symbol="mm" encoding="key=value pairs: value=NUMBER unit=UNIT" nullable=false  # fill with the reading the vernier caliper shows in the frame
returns value=33.2 unit=mm
